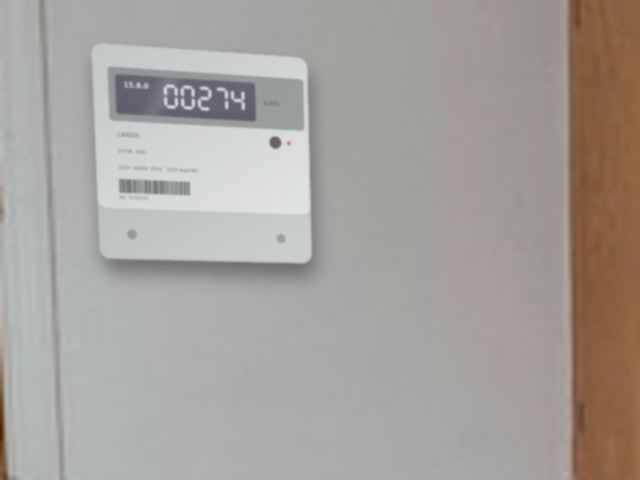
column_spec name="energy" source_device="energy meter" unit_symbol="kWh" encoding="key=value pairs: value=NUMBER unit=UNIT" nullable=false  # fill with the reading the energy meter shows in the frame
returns value=274 unit=kWh
